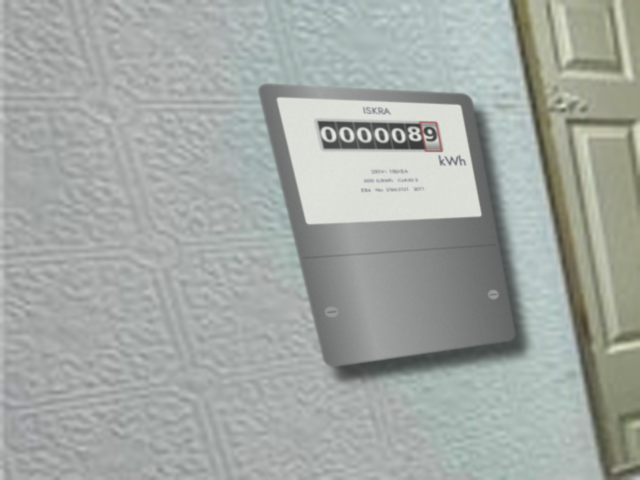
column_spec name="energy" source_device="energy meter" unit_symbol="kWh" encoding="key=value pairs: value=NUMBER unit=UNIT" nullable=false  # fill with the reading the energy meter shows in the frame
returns value=8.9 unit=kWh
